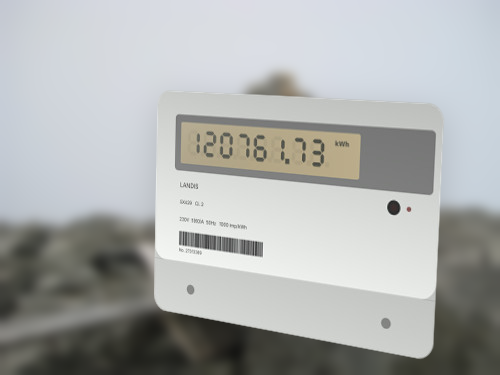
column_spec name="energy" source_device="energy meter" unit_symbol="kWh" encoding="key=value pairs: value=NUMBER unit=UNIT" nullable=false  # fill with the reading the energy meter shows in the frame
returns value=120761.73 unit=kWh
